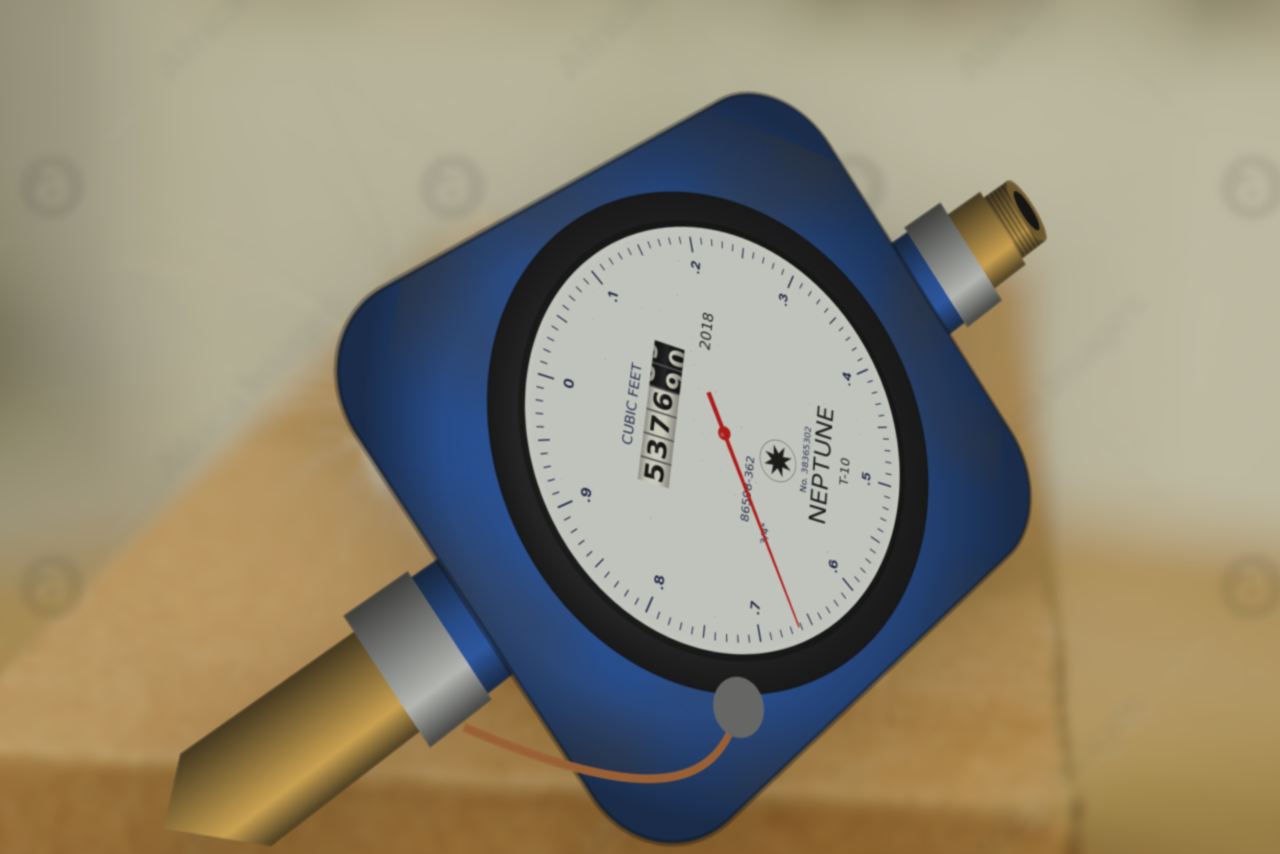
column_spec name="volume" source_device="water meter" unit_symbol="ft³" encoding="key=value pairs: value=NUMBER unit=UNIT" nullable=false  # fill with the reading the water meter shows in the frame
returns value=537689.66 unit=ft³
